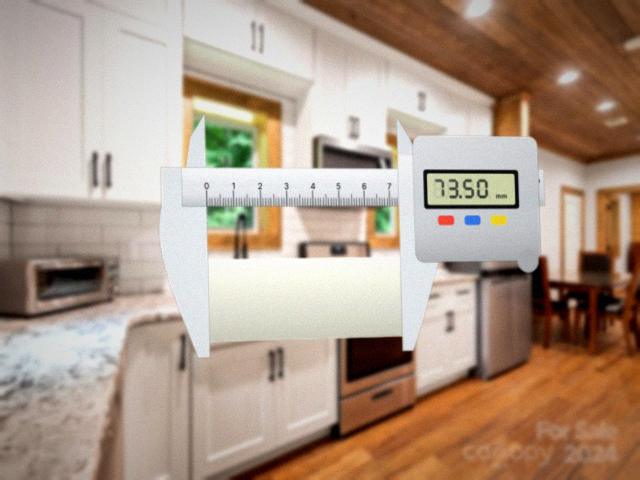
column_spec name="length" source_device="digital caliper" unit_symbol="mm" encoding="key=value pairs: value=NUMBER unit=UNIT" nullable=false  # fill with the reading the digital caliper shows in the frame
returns value=73.50 unit=mm
